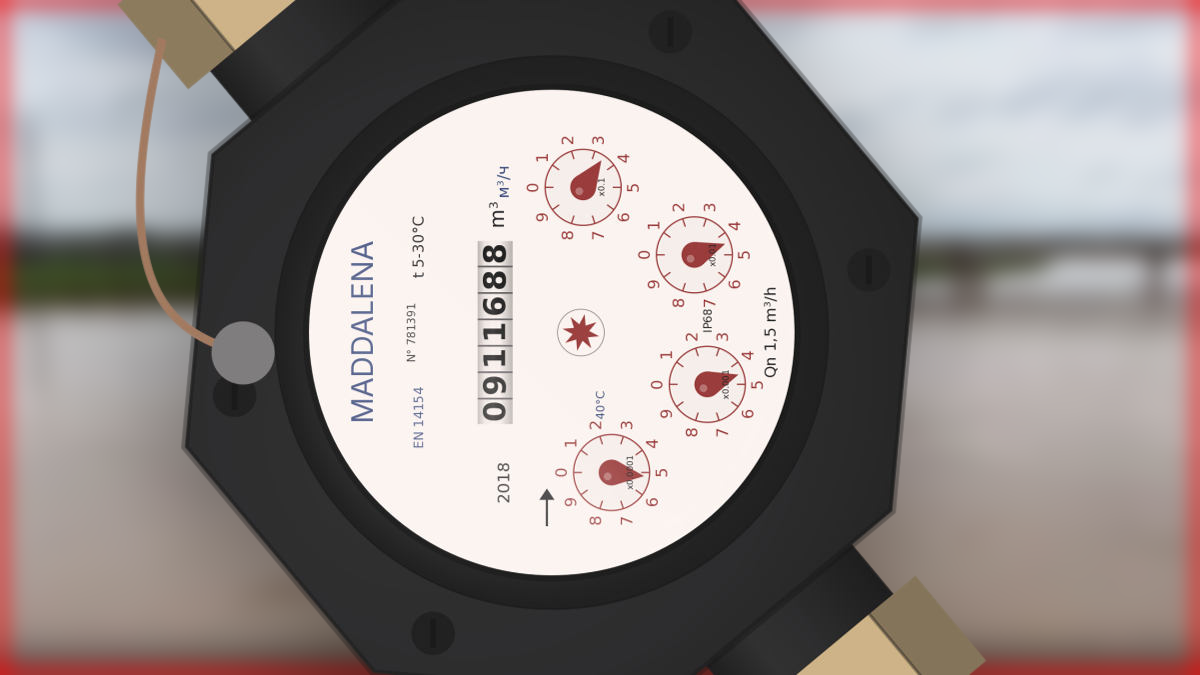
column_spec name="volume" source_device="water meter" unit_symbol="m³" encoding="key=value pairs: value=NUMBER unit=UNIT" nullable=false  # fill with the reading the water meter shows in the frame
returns value=911688.3445 unit=m³
